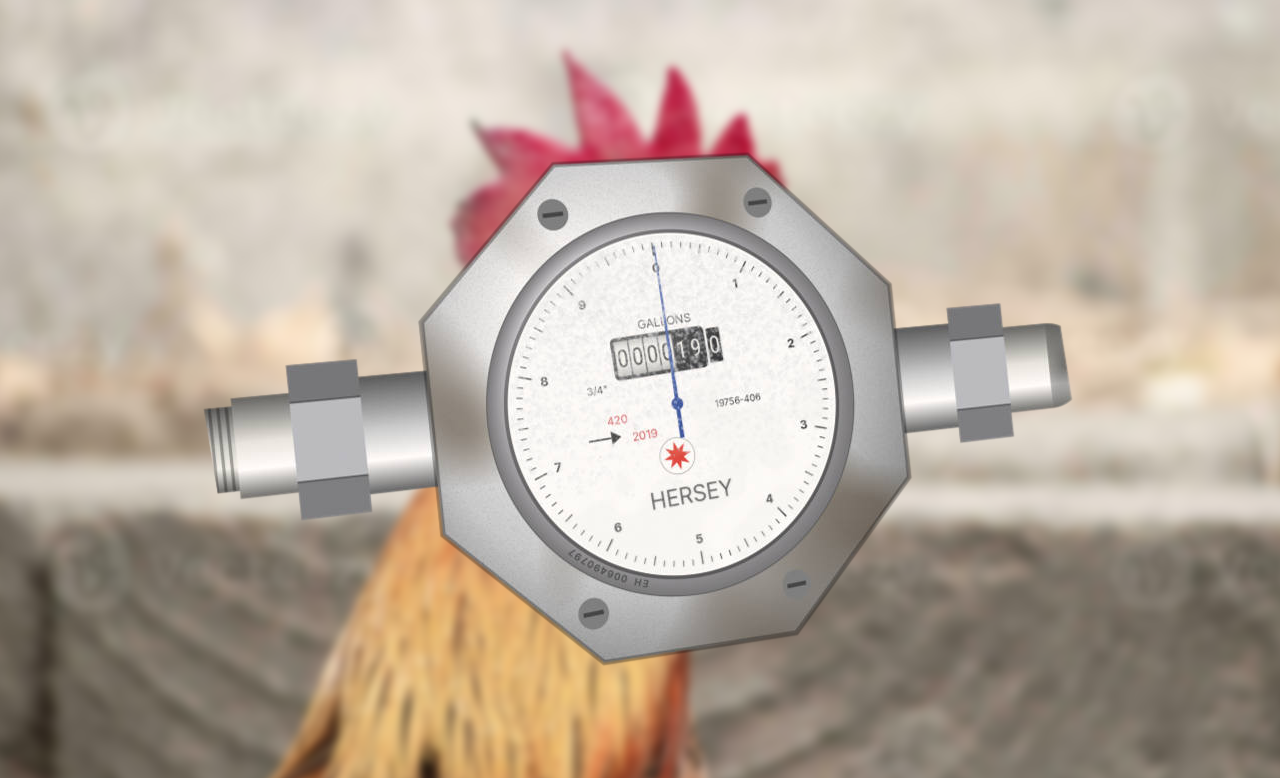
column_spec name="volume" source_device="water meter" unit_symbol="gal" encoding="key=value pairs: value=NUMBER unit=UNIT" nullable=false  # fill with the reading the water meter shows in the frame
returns value=190.0 unit=gal
